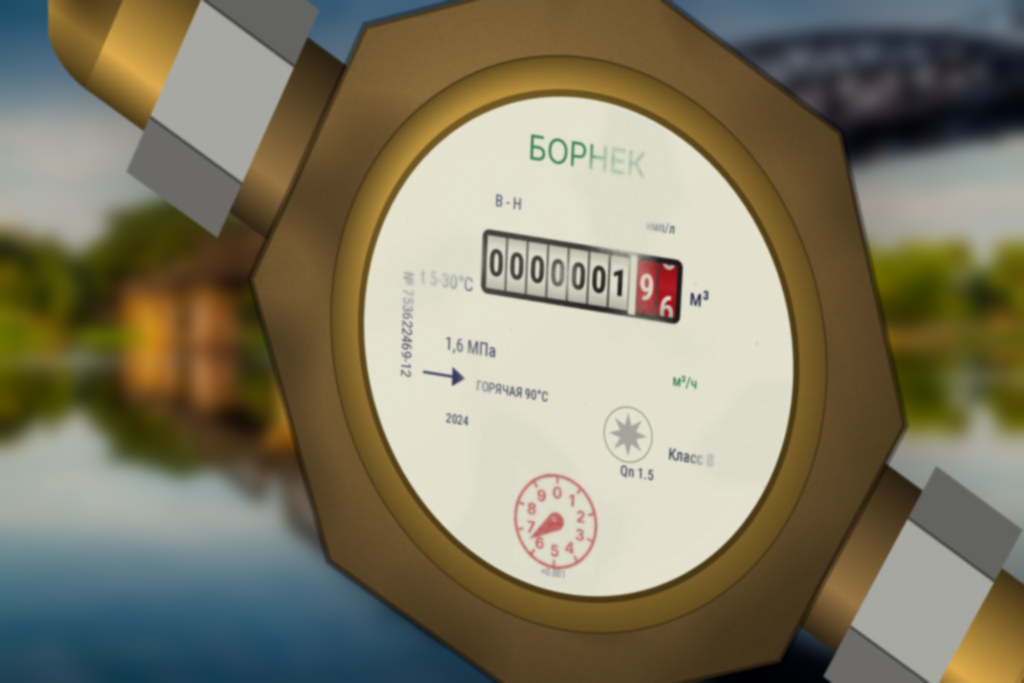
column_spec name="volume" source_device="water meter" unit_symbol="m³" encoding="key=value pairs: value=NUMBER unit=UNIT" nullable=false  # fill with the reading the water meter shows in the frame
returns value=1.956 unit=m³
